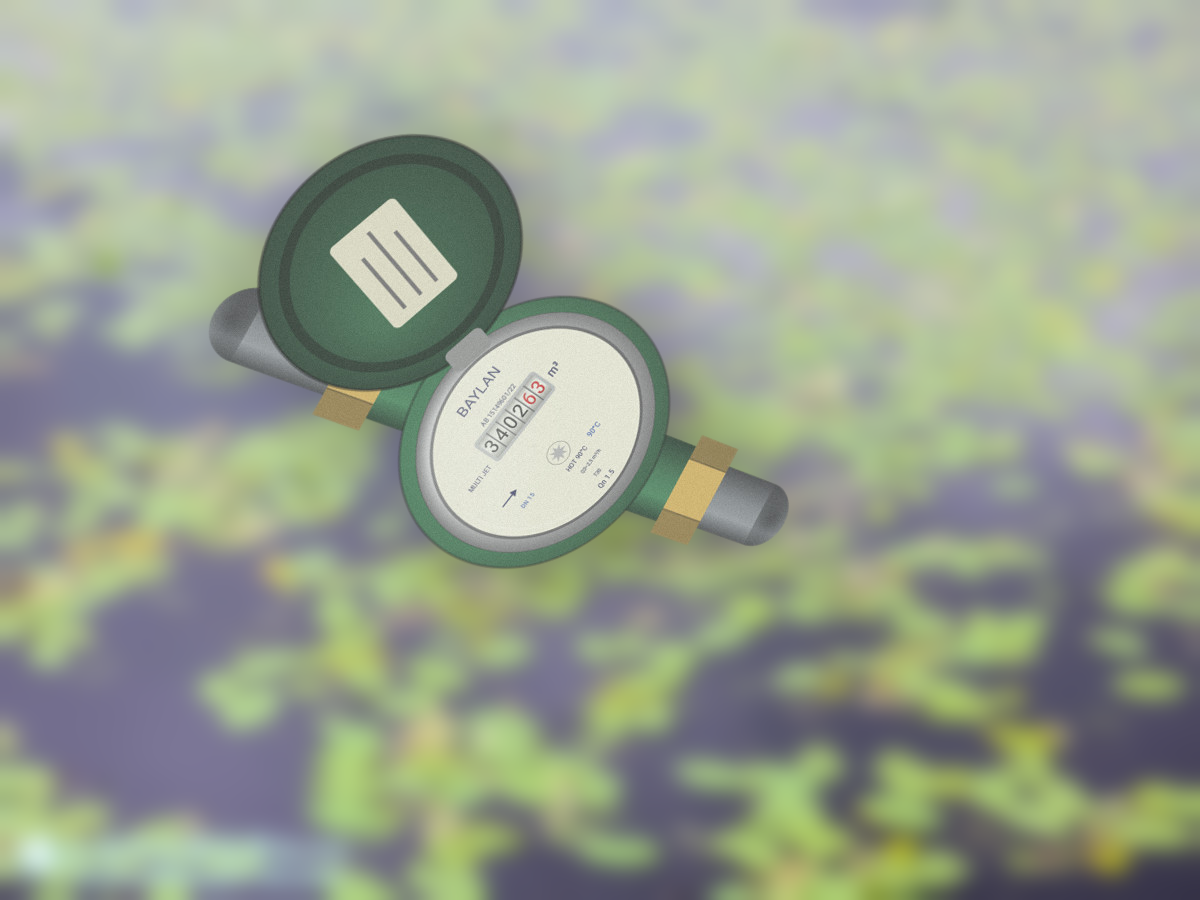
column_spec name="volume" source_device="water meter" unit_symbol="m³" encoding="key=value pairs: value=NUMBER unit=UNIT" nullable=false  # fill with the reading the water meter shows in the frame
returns value=3402.63 unit=m³
